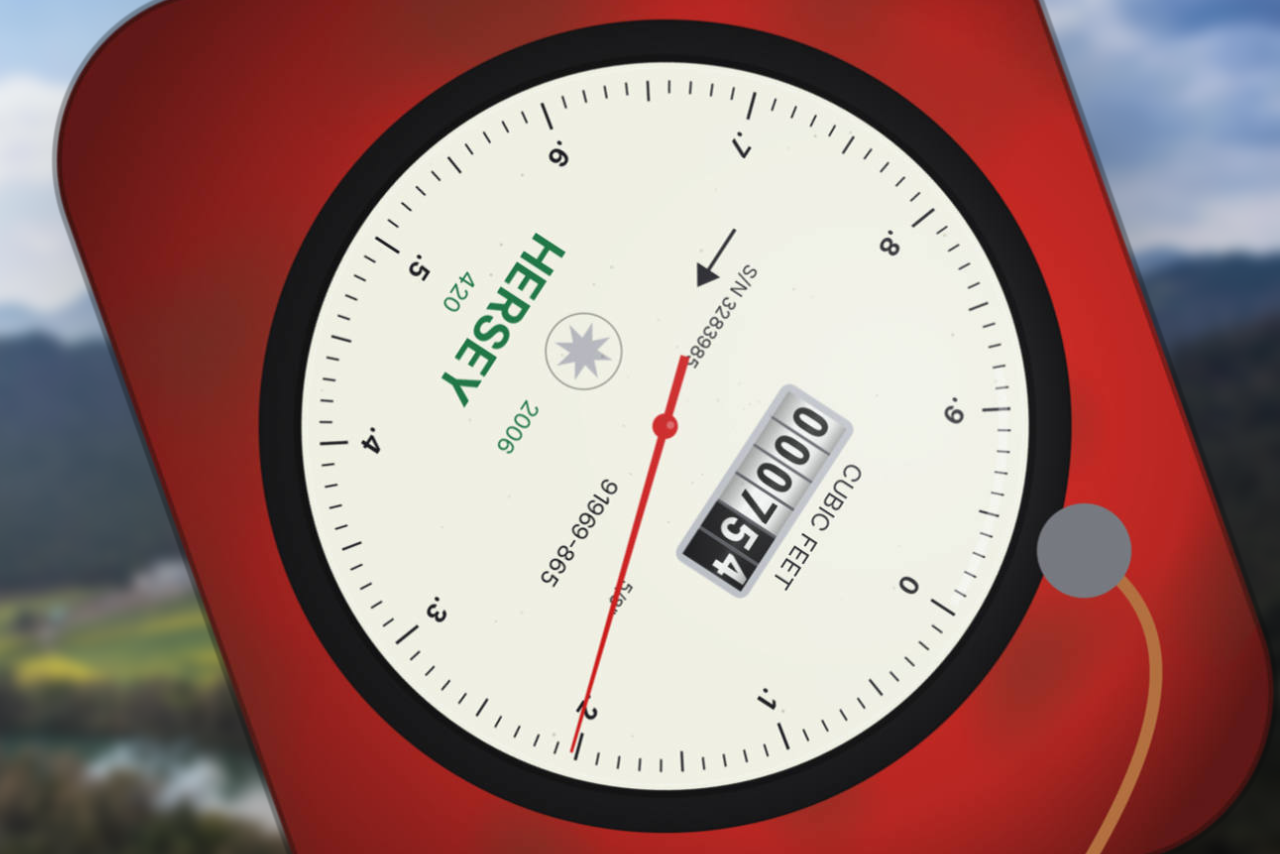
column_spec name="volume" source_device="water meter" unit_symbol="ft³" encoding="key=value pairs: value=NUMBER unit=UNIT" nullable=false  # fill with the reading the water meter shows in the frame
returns value=754.20 unit=ft³
